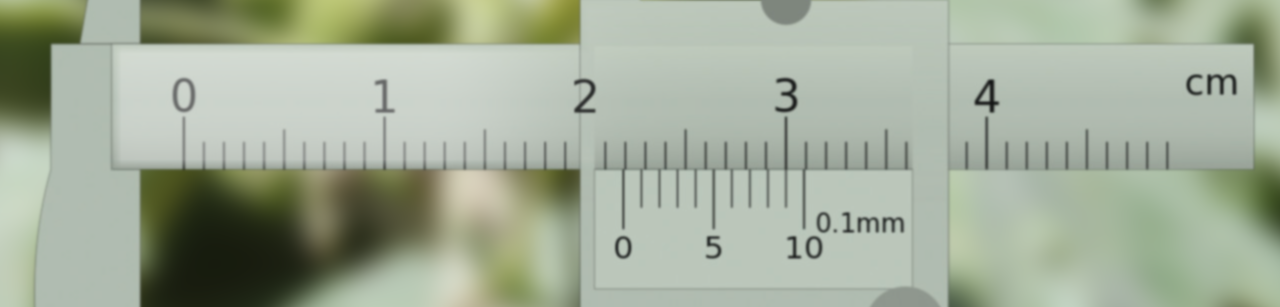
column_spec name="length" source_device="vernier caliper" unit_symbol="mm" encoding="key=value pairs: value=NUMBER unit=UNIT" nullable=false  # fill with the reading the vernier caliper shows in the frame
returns value=21.9 unit=mm
